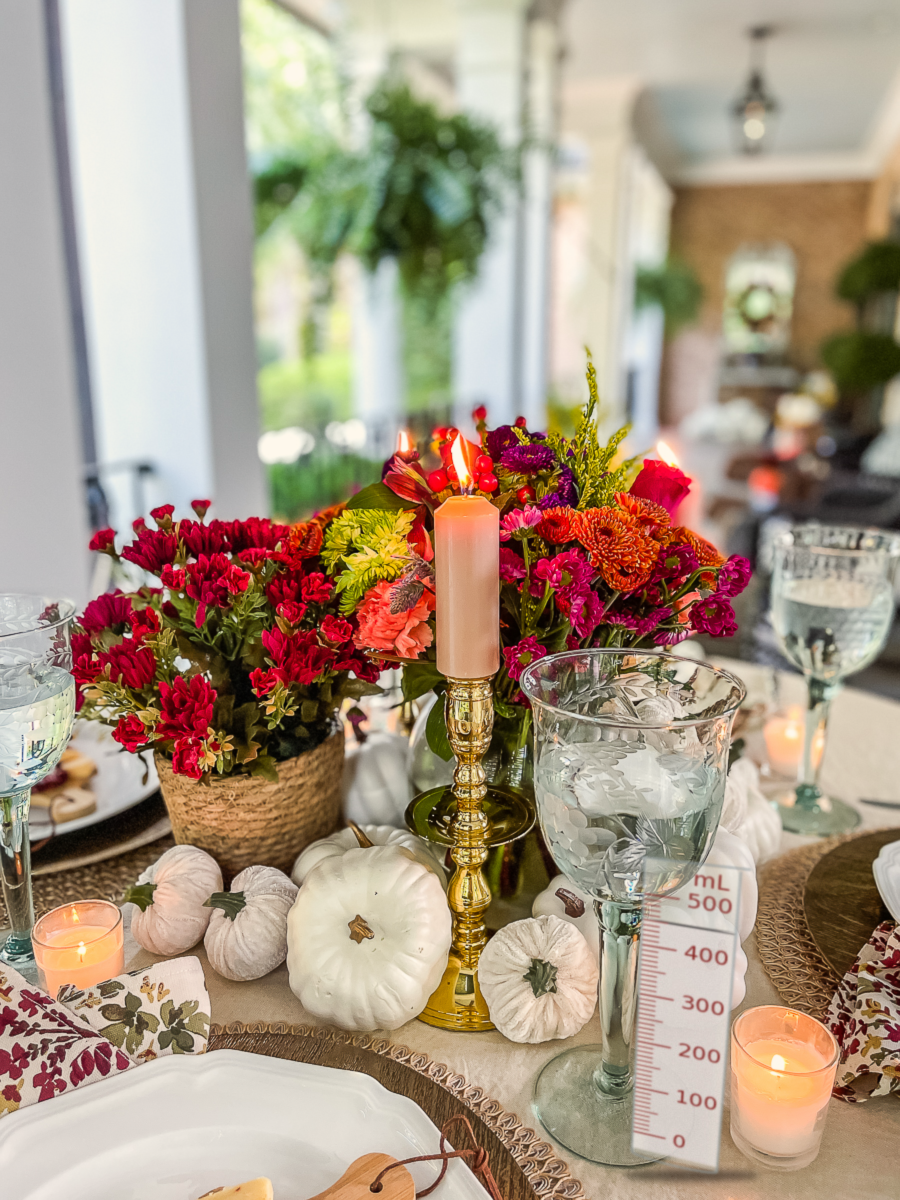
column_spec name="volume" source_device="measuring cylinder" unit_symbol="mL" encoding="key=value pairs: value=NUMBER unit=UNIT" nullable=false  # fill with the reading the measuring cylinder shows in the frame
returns value=450 unit=mL
